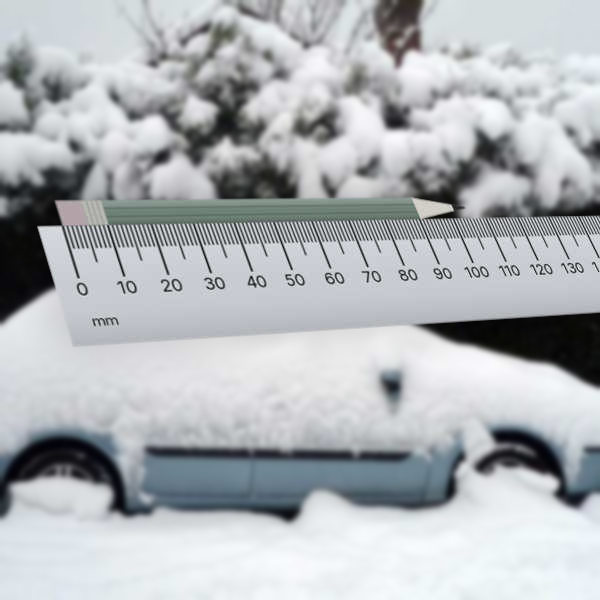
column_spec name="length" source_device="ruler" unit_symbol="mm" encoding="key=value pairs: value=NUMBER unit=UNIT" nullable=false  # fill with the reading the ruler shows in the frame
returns value=105 unit=mm
